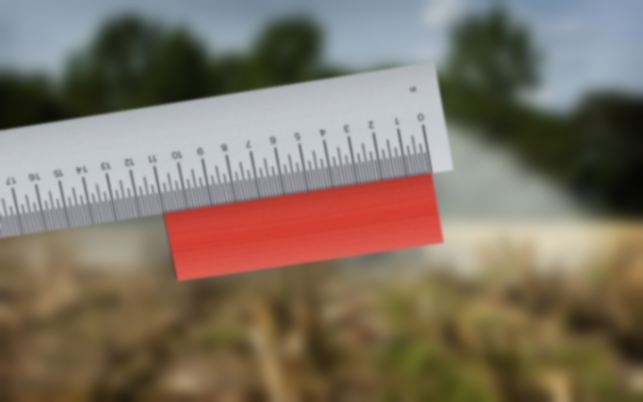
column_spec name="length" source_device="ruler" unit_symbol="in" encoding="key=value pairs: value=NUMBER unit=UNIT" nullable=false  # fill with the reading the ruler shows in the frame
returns value=11 unit=in
